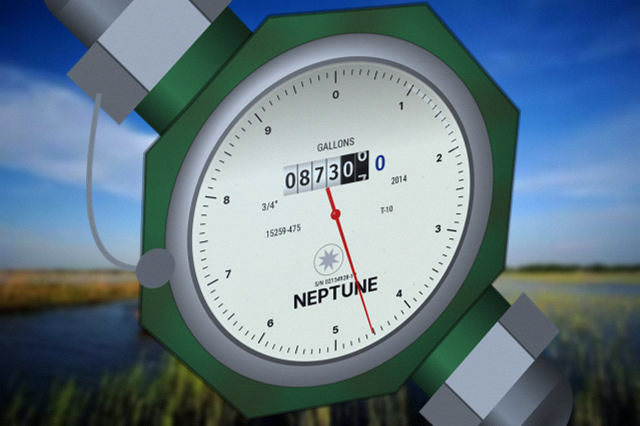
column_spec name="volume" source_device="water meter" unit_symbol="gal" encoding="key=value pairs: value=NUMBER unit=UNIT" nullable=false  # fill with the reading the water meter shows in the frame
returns value=873064.5 unit=gal
